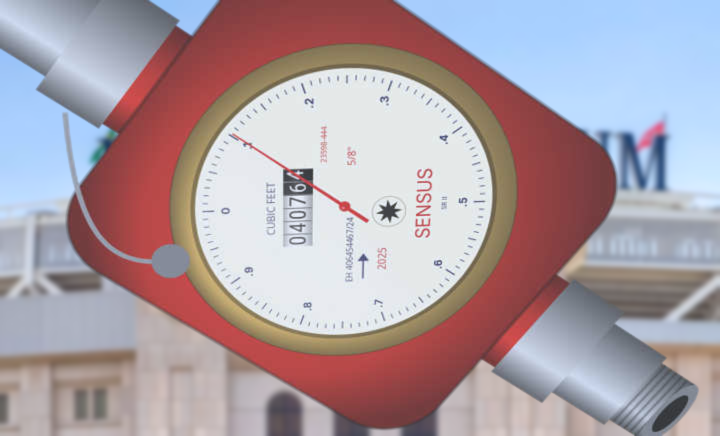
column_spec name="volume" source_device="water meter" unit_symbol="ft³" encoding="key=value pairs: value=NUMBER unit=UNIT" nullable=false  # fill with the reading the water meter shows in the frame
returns value=40764.10 unit=ft³
